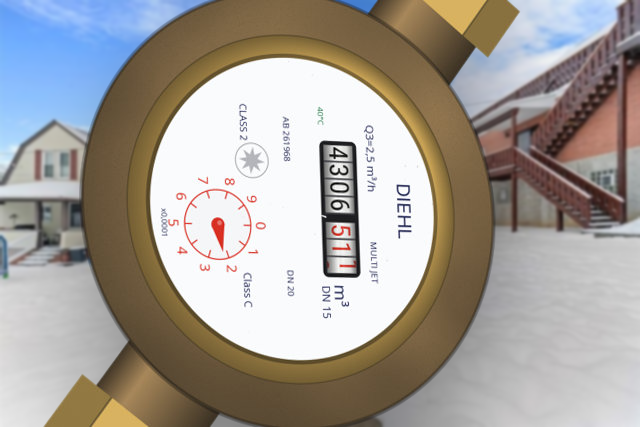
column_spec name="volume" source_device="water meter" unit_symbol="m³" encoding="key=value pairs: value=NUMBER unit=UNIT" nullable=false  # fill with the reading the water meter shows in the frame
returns value=4306.5112 unit=m³
